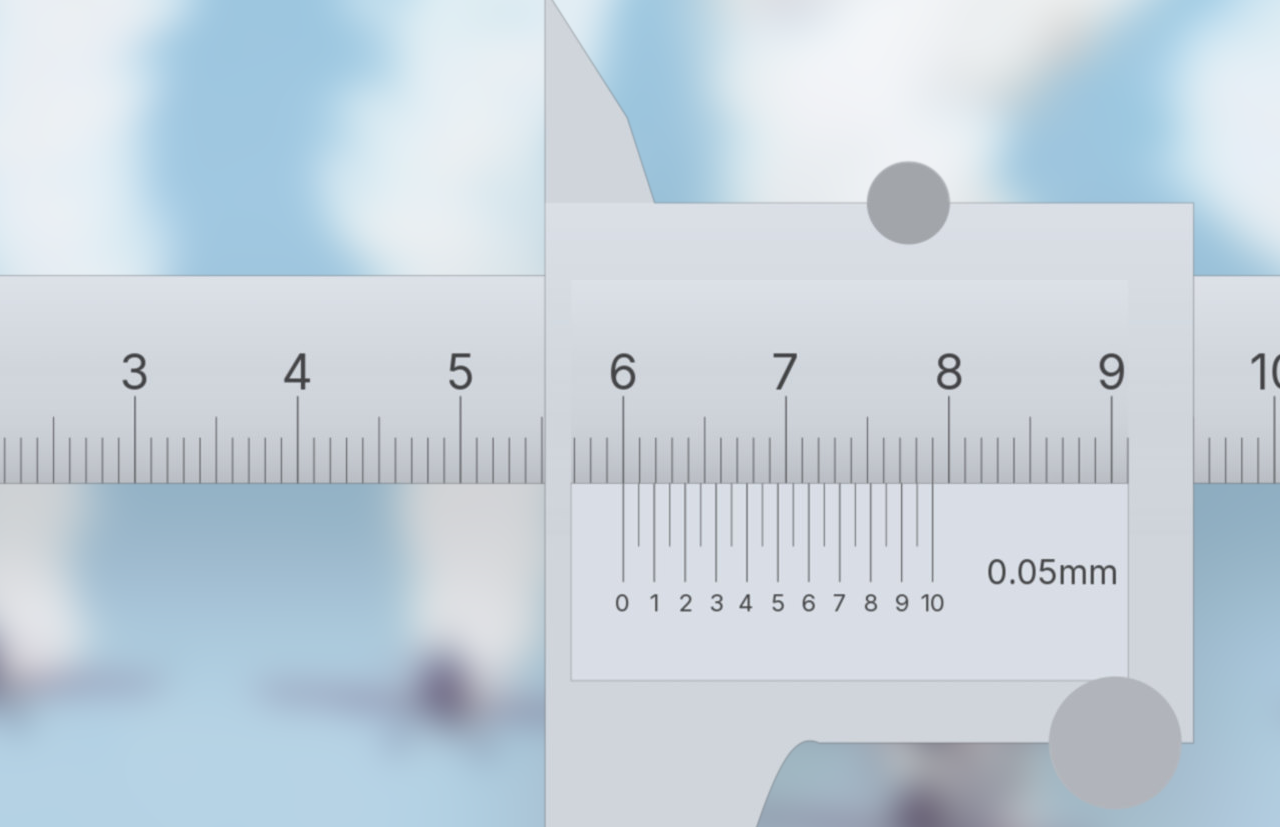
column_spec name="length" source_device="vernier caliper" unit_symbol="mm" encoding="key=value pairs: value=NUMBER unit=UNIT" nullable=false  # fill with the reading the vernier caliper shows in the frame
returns value=60.0 unit=mm
